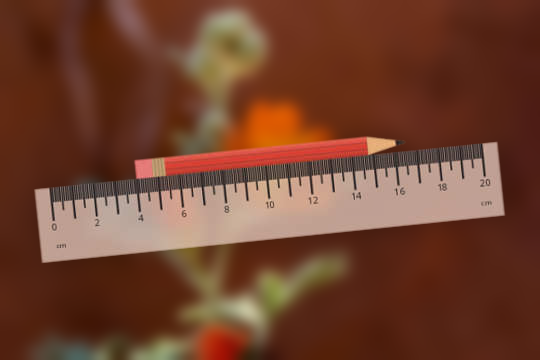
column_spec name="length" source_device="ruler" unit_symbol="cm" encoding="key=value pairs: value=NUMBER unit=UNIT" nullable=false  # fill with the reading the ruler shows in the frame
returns value=12.5 unit=cm
